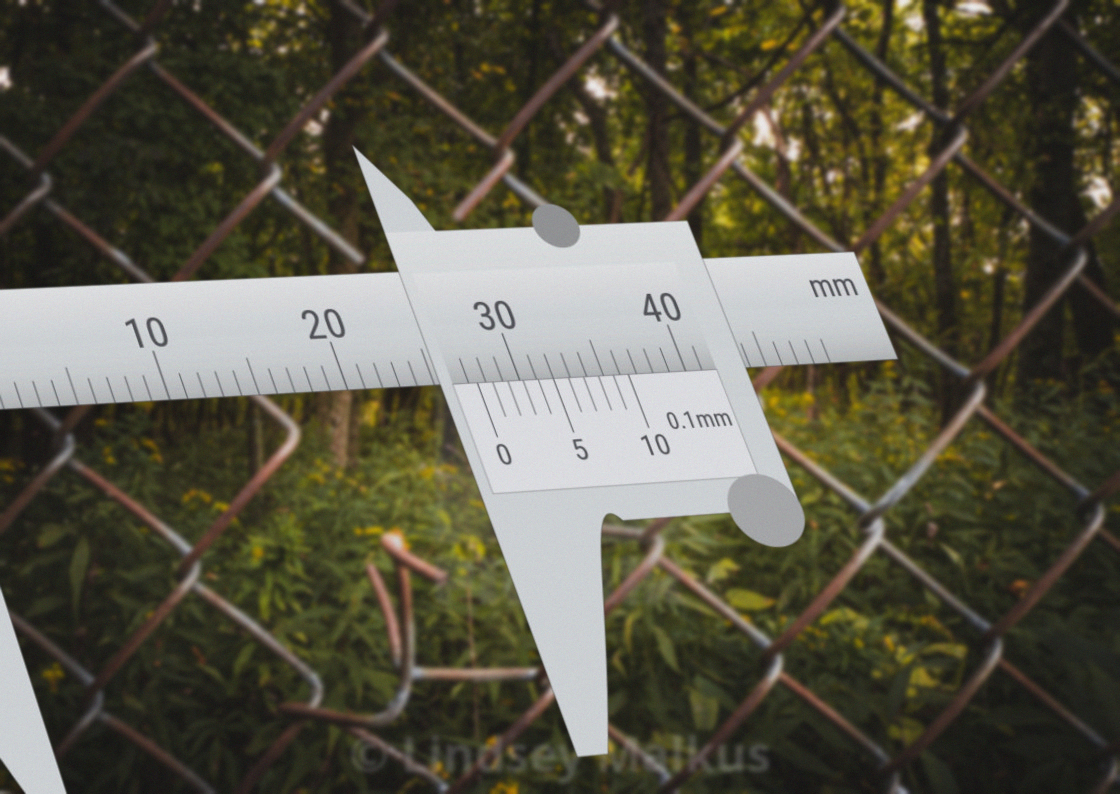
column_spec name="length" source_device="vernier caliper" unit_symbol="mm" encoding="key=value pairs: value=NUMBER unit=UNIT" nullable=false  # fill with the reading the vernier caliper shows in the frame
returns value=27.5 unit=mm
